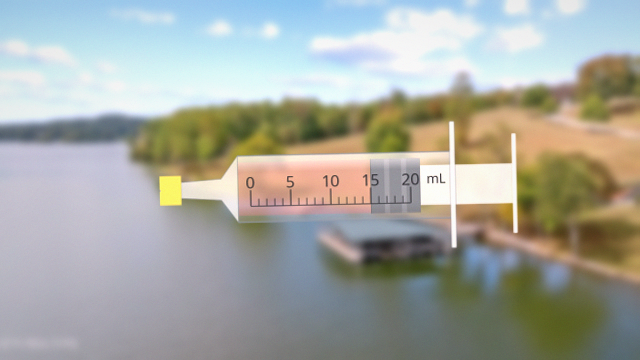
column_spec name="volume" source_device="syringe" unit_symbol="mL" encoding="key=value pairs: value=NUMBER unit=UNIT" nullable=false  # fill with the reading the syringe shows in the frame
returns value=15 unit=mL
